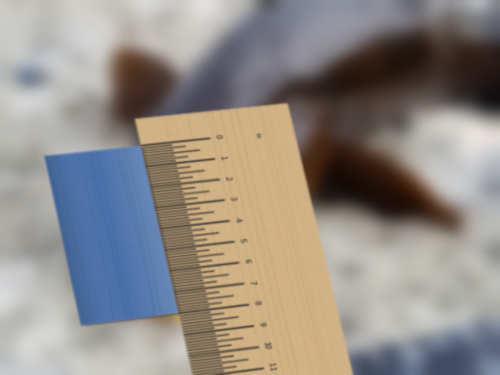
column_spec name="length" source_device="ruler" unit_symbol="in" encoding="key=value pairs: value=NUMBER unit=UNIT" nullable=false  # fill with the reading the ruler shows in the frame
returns value=8 unit=in
